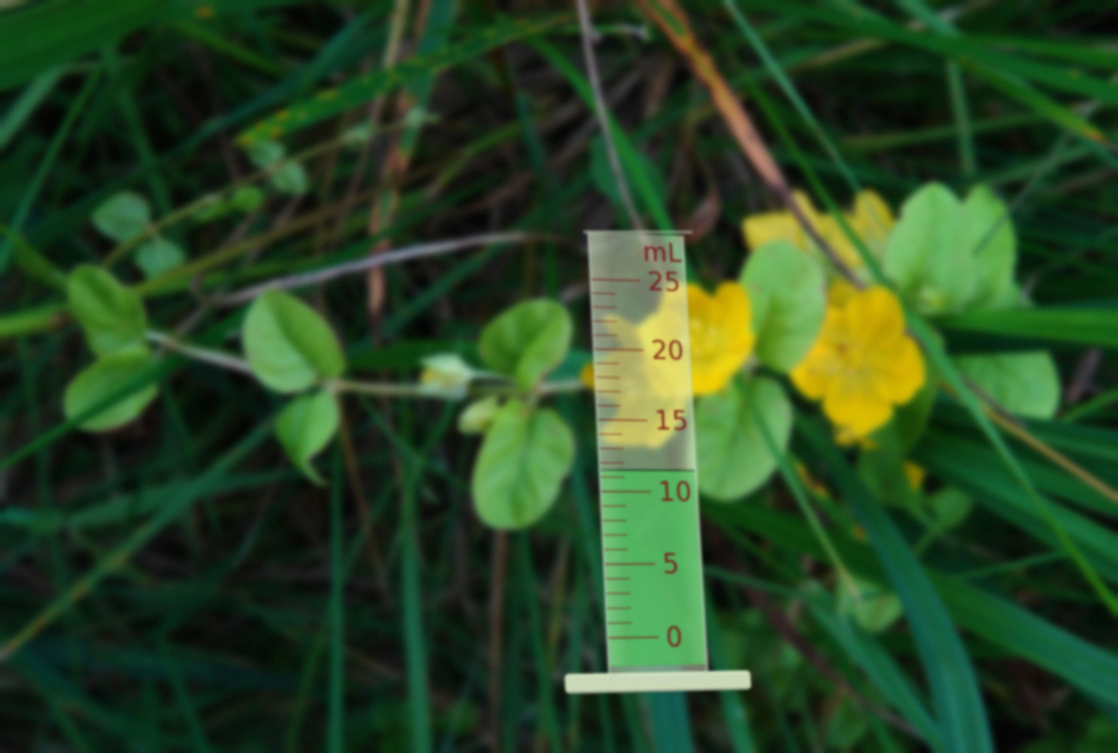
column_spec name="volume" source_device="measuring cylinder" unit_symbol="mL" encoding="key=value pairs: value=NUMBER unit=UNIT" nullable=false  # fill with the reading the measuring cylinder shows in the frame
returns value=11.5 unit=mL
